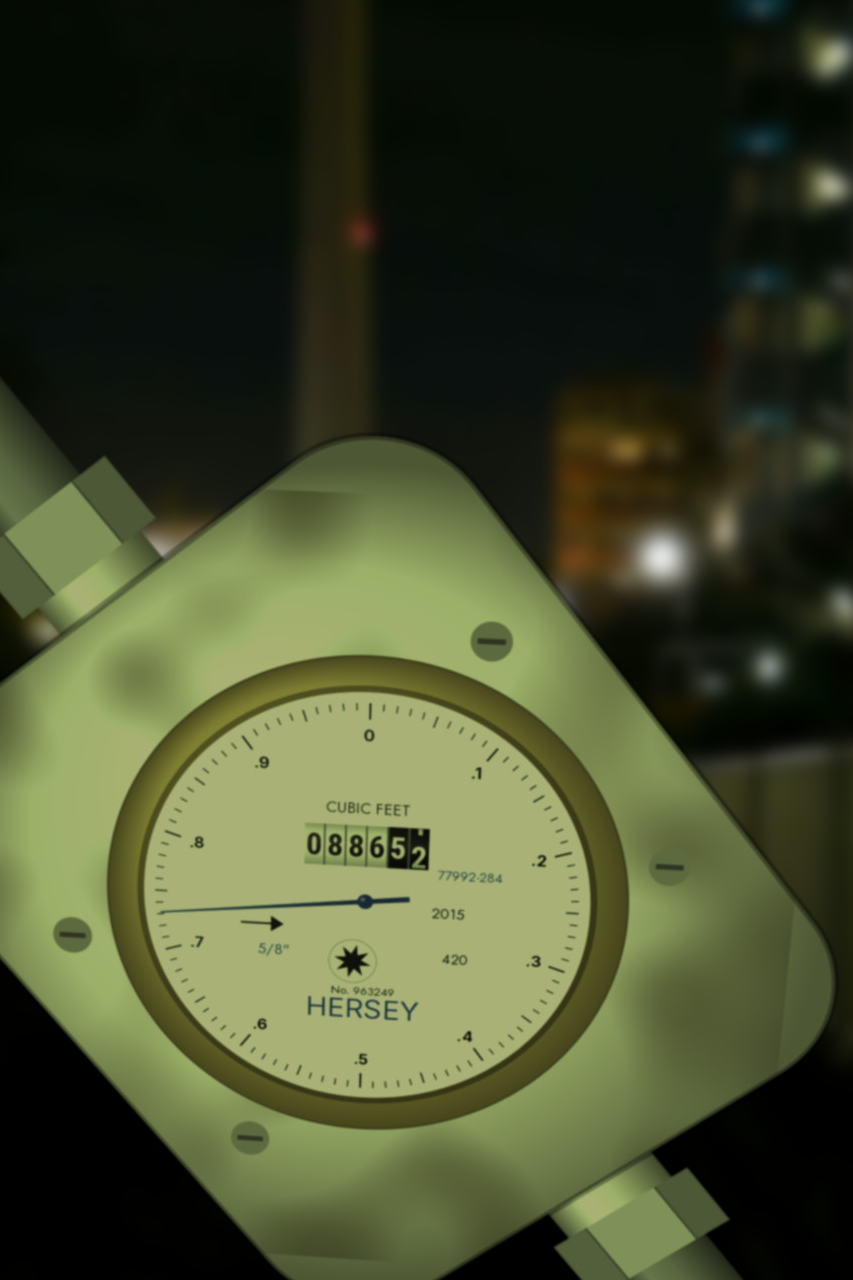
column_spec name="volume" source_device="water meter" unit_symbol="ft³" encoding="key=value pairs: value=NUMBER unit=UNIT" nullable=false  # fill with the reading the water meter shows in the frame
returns value=88651.73 unit=ft³
